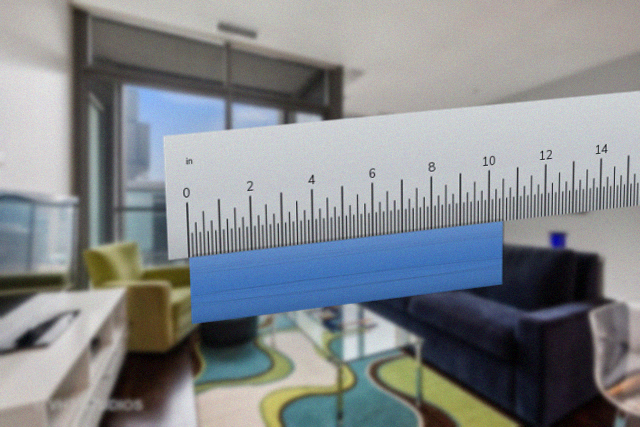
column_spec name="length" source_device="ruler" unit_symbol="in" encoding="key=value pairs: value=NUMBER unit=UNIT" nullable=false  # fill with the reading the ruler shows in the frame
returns value=10.5 unit=in
